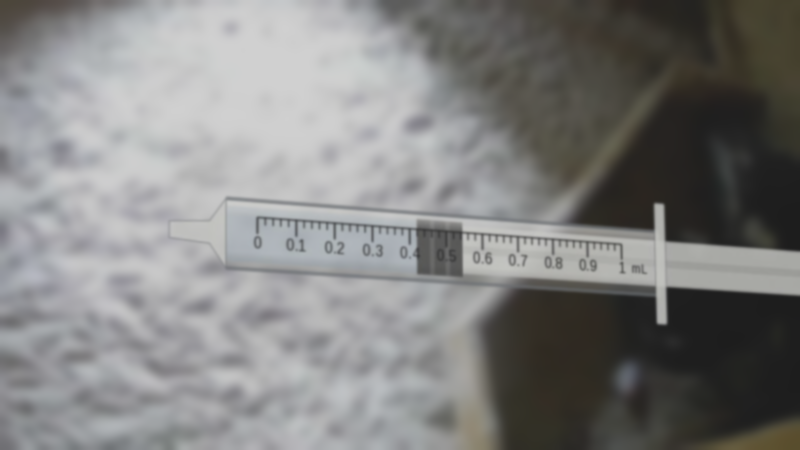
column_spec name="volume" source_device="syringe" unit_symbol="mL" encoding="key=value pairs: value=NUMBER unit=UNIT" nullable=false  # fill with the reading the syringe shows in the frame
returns value=0.42 unit=mL
